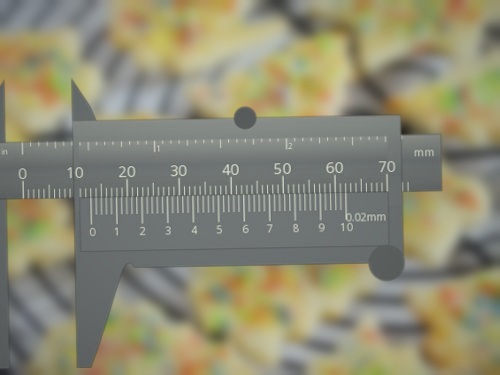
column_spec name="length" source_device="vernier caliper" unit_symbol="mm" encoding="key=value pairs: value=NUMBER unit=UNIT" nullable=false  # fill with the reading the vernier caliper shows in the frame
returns value=13.0 unit=mm
